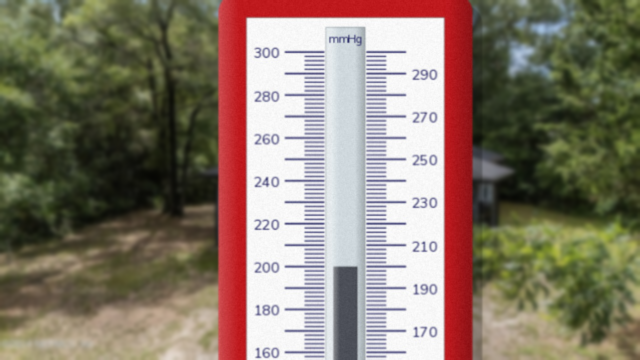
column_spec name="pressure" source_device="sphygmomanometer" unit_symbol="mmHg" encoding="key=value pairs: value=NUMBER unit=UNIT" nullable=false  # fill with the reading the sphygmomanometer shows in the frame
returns value=200 unit=mmHg
